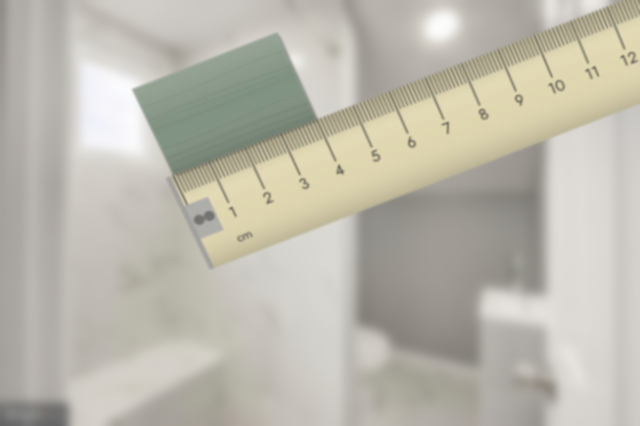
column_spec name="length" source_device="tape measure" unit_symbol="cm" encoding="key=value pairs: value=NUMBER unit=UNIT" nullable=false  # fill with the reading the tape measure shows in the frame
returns value=4 unit=cm
